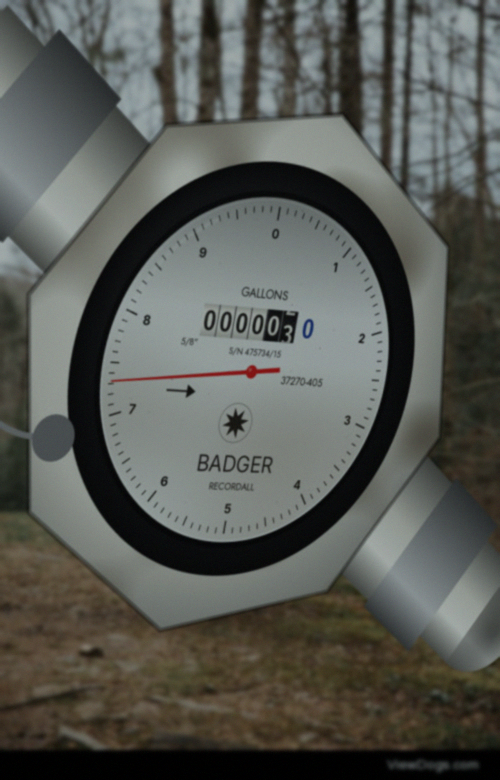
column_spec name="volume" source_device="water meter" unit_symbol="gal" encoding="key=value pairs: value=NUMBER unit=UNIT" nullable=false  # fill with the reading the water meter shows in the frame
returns value=27.3 unit=gal
